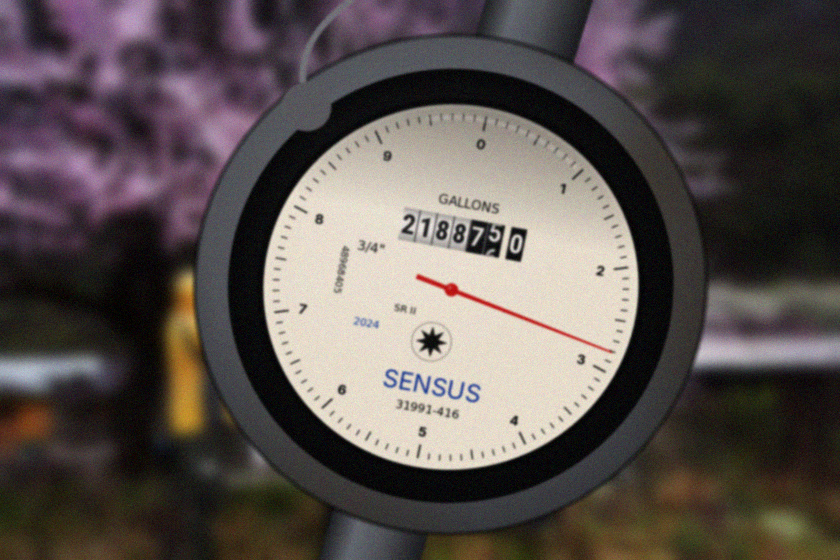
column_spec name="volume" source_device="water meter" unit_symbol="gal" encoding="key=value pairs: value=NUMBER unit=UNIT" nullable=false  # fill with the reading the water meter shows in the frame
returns value=2188752.8 unit=gal
